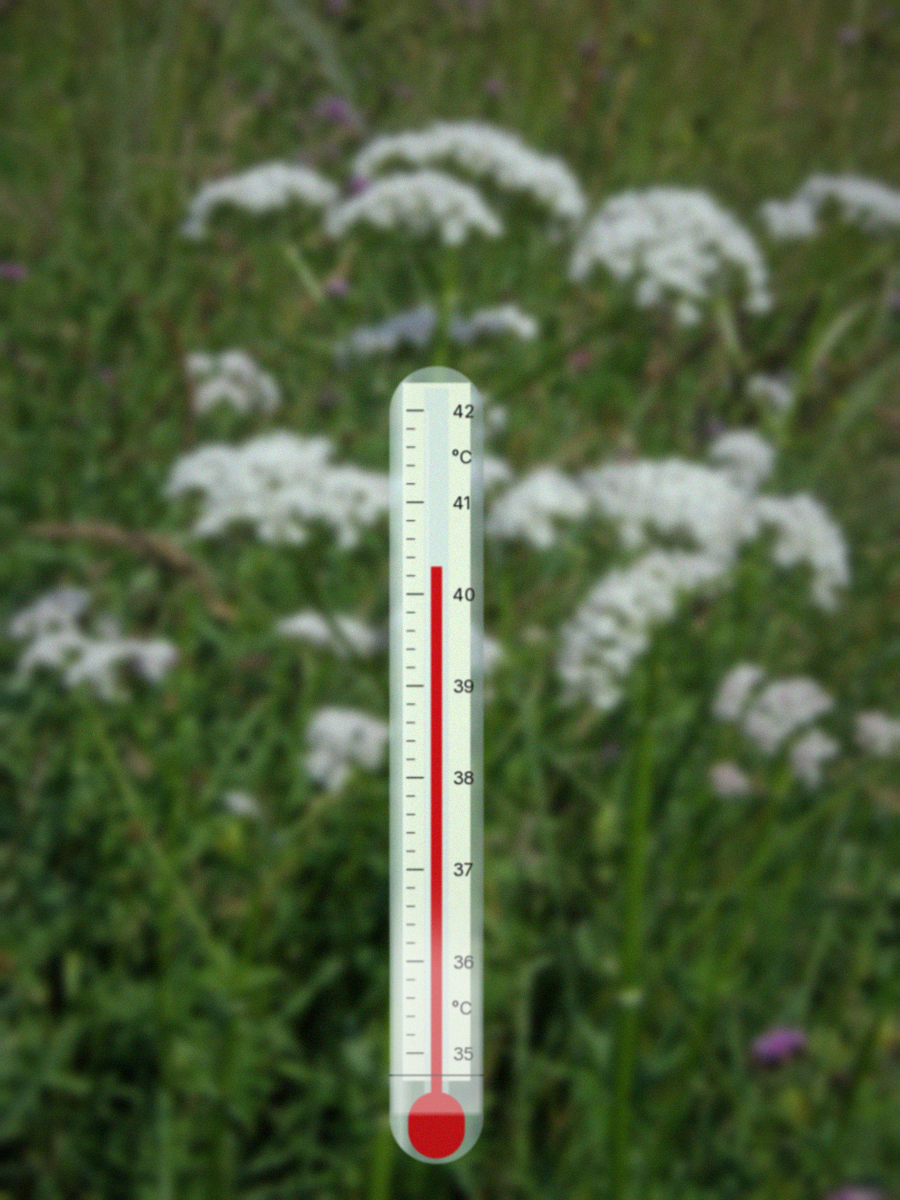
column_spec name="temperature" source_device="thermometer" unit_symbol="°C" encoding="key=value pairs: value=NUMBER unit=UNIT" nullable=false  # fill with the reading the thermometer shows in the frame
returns value=40.3 unit=°C
